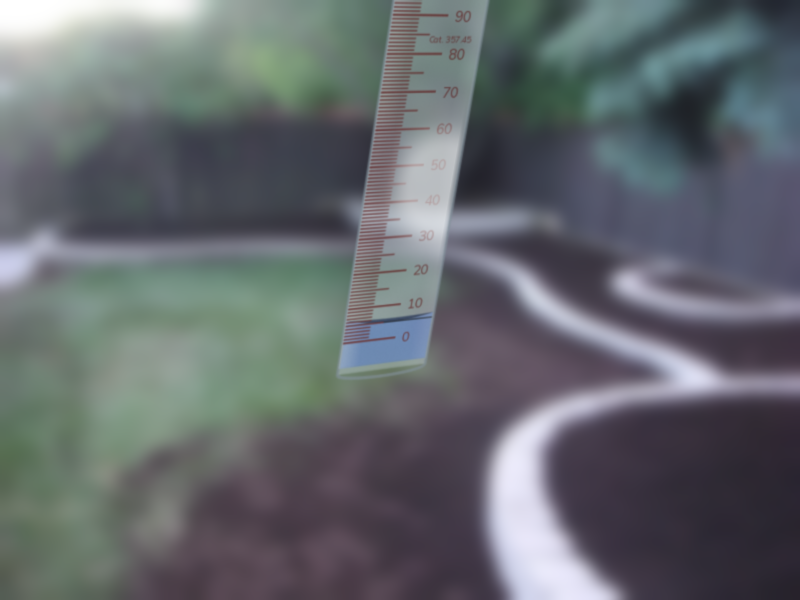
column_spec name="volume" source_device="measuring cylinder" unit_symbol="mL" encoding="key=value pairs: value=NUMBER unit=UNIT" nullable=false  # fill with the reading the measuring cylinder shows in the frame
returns value=5 unit=mL
